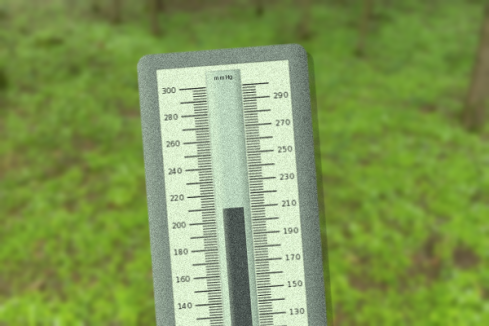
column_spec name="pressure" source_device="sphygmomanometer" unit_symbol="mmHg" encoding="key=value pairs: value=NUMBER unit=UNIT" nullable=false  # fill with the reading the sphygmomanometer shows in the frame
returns value=210 unit=mmHg
